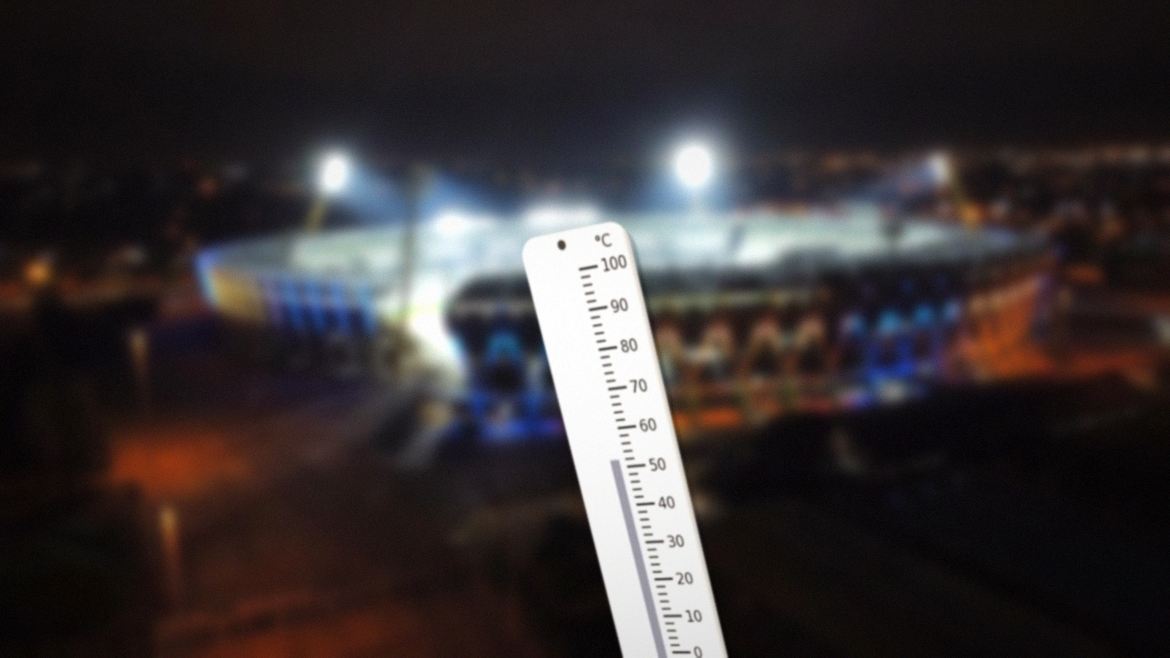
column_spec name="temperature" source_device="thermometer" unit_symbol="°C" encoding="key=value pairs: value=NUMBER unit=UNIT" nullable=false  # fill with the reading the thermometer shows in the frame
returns value=52 unit=°C
